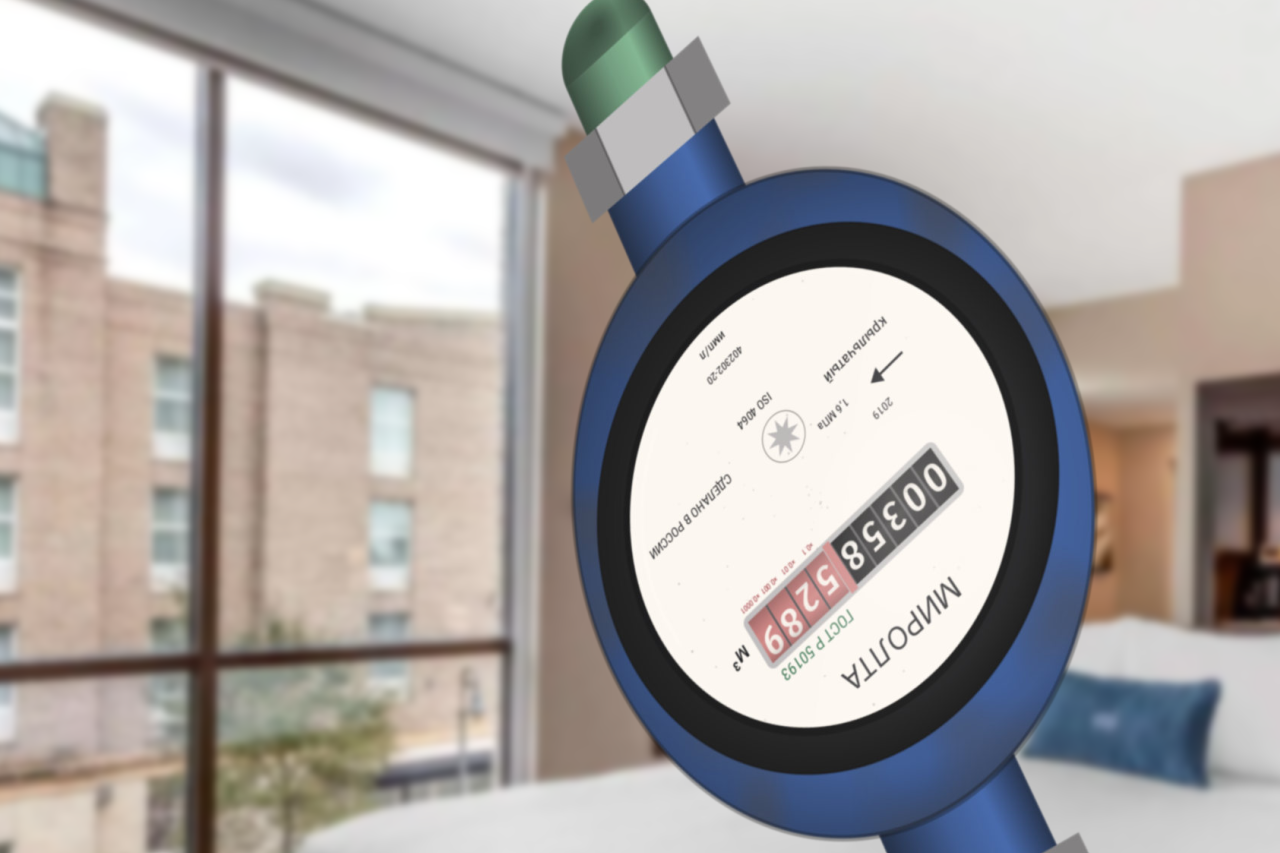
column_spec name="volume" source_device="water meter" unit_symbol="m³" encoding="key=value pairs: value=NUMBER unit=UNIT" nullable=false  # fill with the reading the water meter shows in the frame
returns value=358.5289 unit=m³
